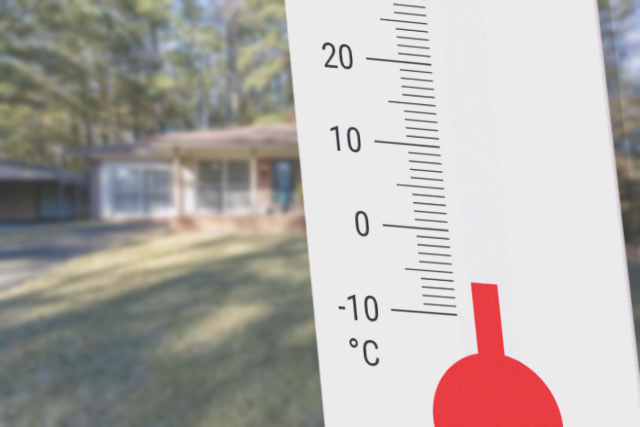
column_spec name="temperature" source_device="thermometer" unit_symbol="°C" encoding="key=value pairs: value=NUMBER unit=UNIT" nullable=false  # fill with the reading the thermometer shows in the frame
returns value=-6 unit=°C
